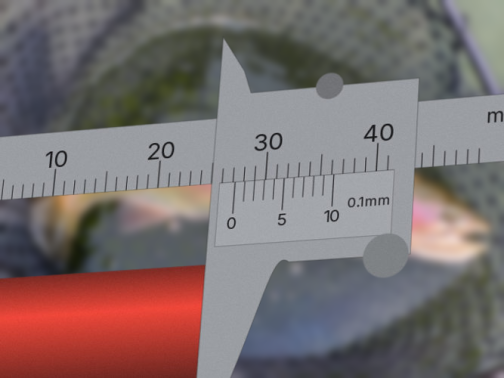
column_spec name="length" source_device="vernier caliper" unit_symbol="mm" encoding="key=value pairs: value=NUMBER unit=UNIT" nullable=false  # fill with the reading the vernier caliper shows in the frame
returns value=27.2 unit=mm
